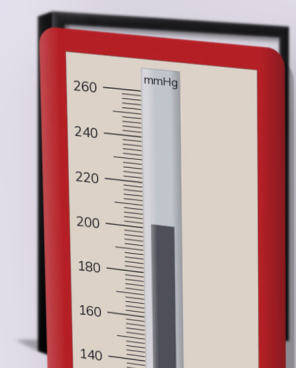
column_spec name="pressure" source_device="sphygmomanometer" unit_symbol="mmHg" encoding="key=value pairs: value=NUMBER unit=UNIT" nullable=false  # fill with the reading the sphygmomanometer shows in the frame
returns value=202 unit=mmHg
